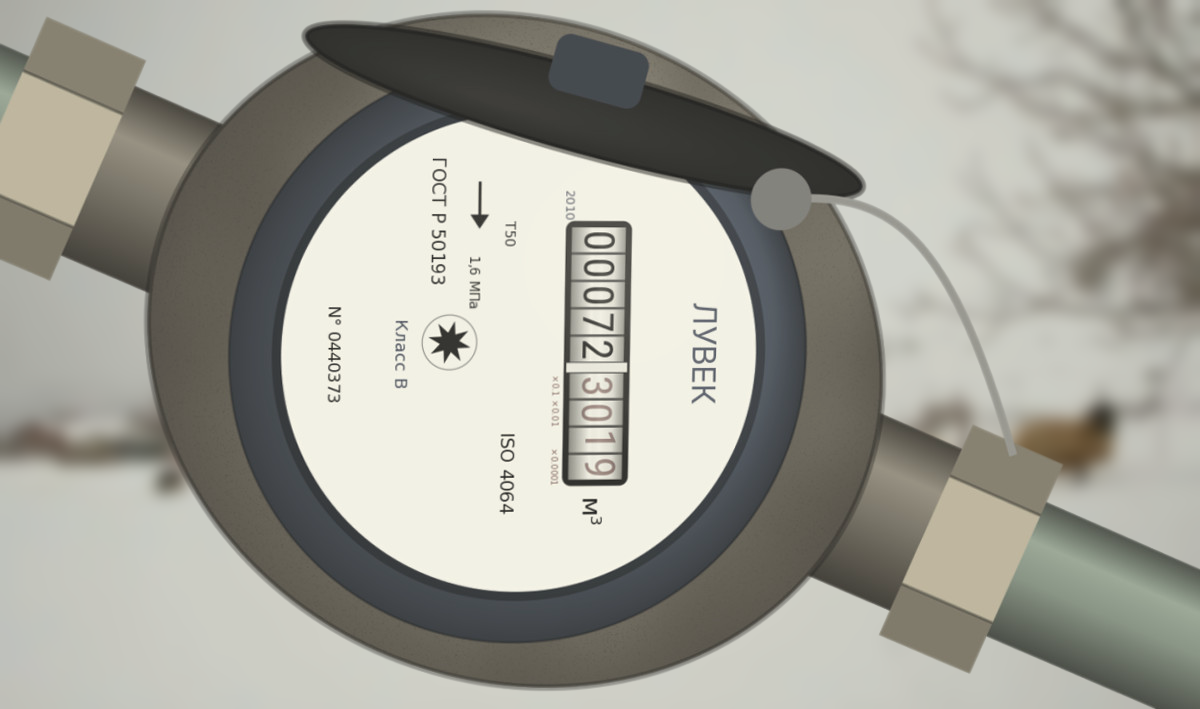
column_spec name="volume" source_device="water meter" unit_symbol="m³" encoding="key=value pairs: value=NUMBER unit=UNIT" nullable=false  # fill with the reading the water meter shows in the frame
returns value=72.3019 unit=m³
